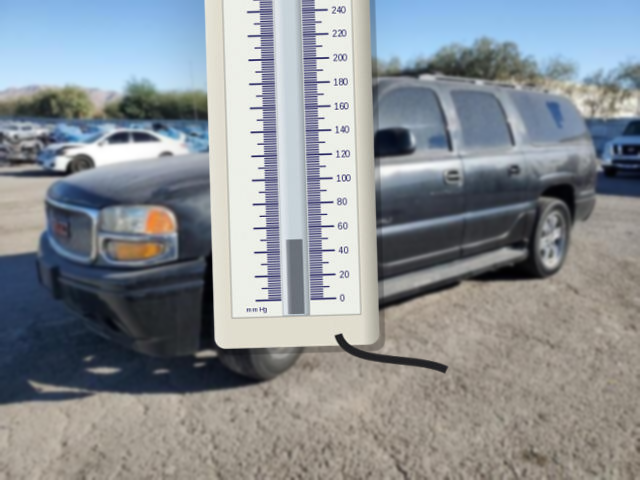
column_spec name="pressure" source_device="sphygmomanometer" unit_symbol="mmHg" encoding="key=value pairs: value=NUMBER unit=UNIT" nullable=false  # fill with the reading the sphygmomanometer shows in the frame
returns value=50 unit=mmHg
